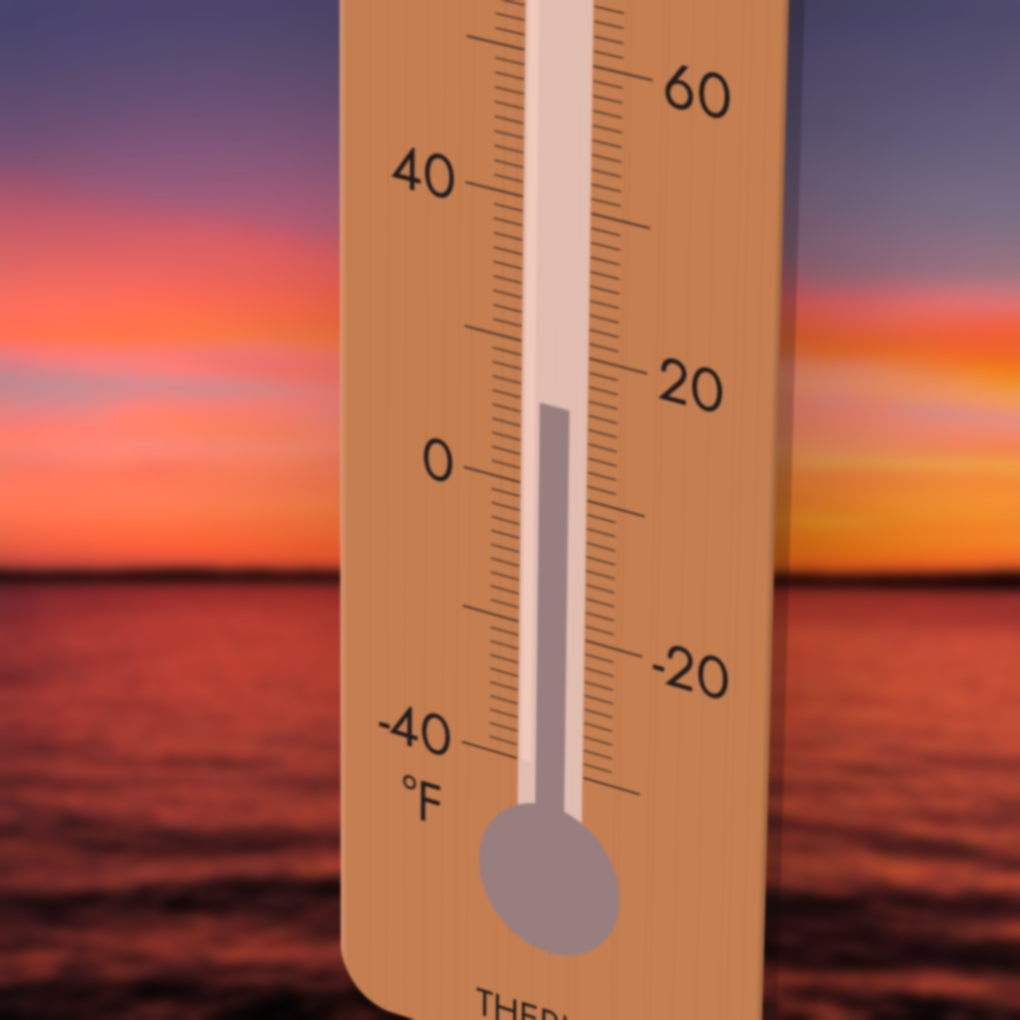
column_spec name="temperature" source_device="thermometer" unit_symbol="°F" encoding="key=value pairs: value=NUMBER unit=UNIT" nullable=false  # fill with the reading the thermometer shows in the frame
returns value=12 unit=°F
